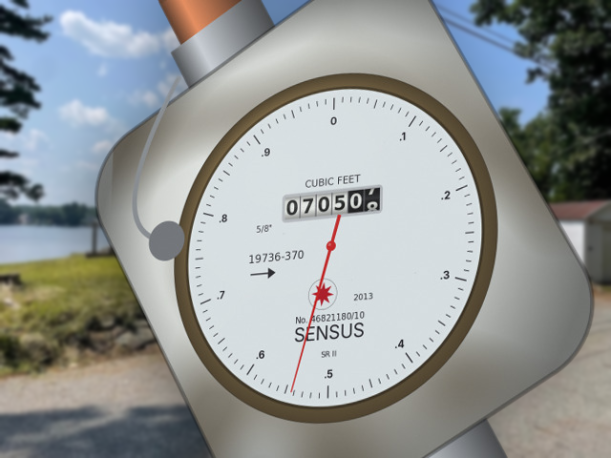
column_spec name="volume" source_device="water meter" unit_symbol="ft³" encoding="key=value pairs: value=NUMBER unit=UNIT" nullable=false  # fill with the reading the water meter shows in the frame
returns value=70507.54 unit=ft³
